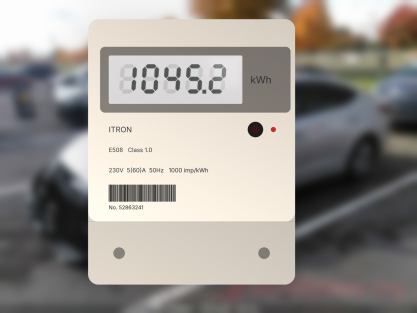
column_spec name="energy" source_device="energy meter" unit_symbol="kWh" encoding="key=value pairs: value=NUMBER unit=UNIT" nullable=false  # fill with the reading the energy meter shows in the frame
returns value=1045.2 unit=kWh
